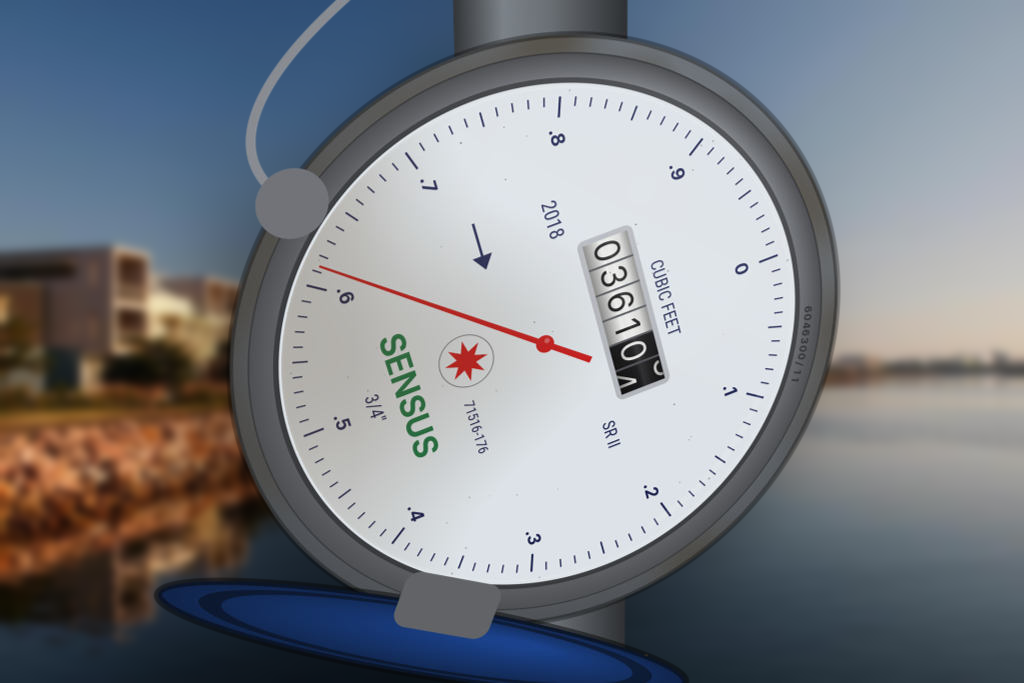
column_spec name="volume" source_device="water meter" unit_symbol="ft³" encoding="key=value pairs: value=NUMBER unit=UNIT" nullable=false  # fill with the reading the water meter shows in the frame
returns value=36103.61 unit=ft³
